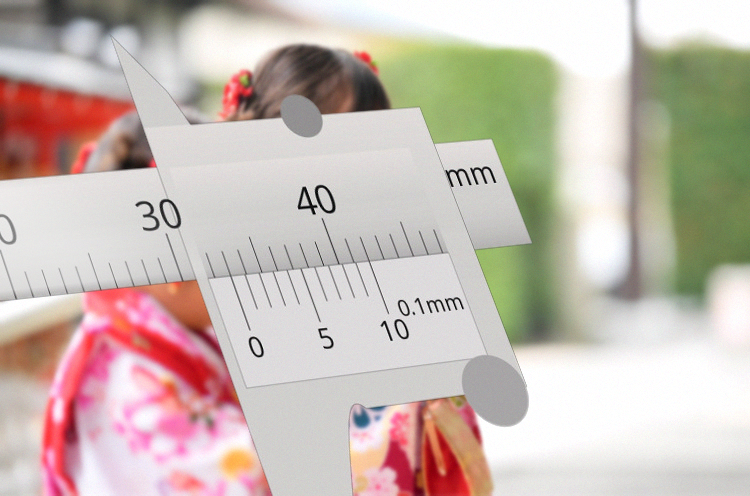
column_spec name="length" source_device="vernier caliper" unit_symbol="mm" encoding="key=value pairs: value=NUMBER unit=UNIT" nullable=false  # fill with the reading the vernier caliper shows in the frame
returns value=33.0 unit=mm
